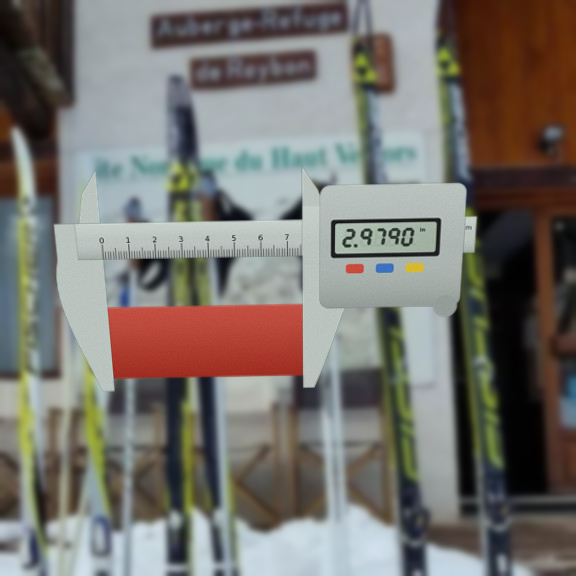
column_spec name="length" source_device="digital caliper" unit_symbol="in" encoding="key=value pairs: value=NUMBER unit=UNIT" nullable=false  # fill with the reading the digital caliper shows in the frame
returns value=2.9790 unit=in
